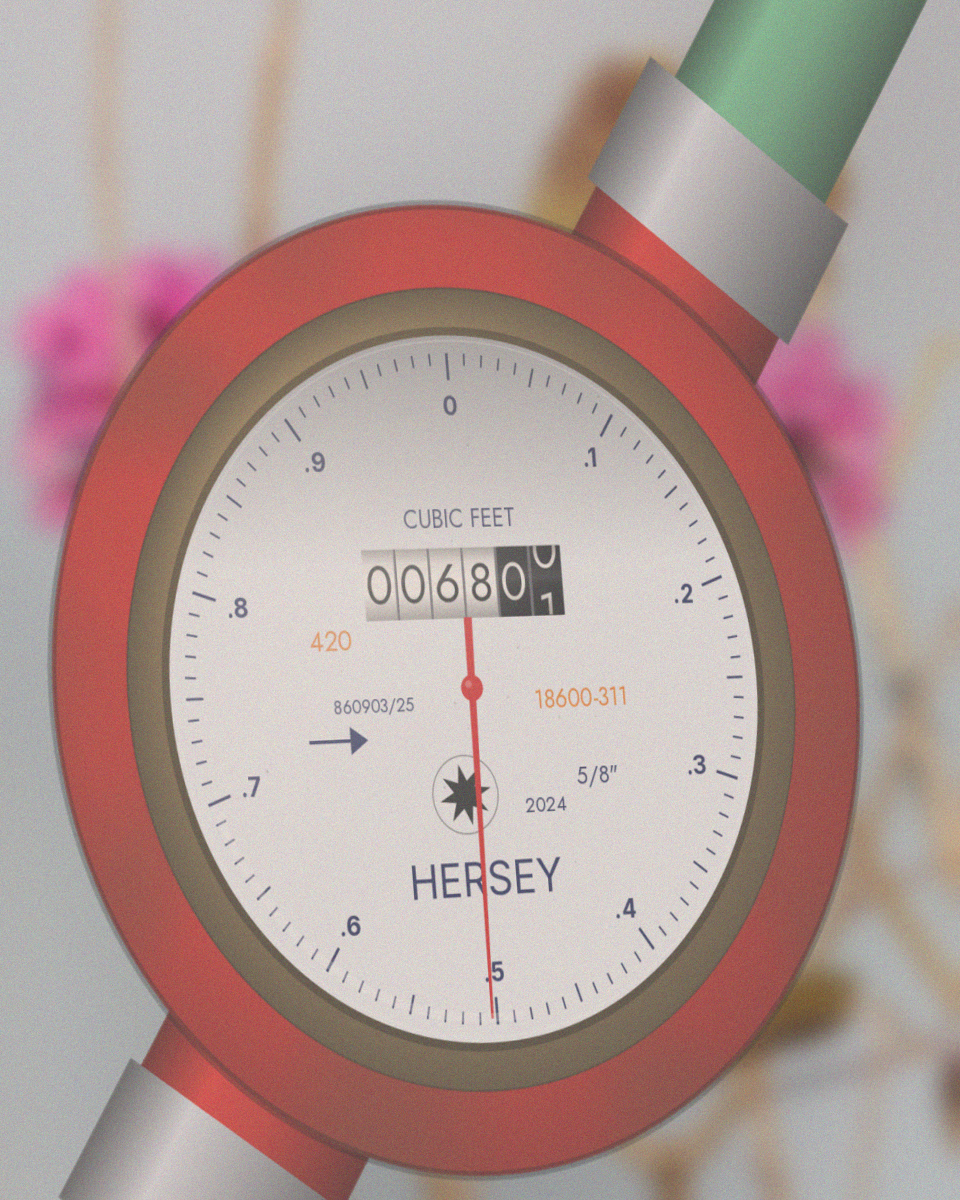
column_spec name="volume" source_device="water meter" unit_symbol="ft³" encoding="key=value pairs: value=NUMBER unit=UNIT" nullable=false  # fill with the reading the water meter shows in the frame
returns value=6800.50 unit=ft³
